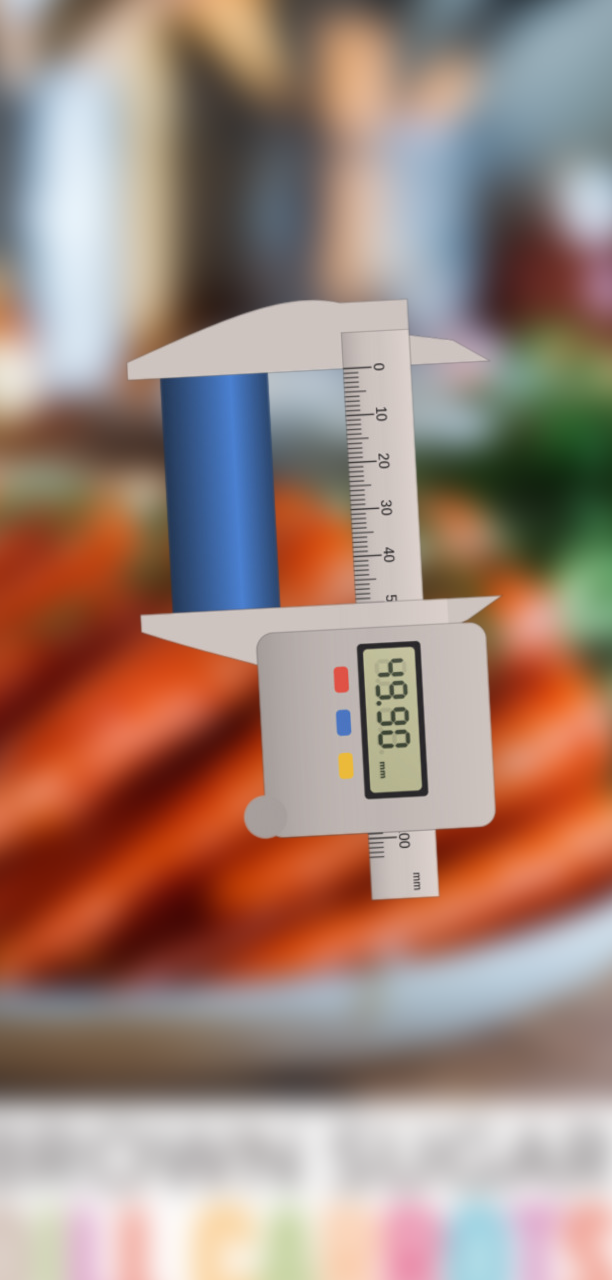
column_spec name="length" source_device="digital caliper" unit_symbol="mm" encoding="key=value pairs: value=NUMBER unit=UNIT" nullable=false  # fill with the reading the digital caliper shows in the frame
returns value=49.90 unit=mm
